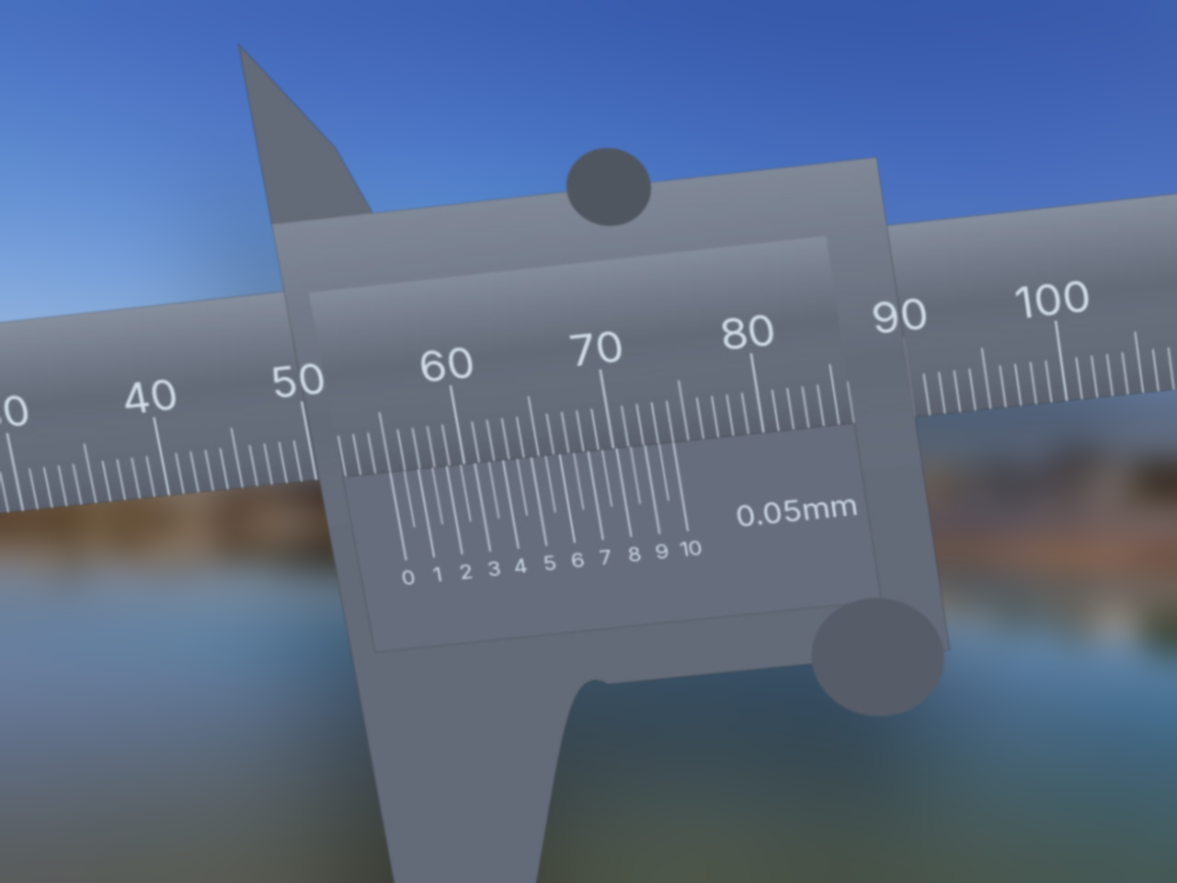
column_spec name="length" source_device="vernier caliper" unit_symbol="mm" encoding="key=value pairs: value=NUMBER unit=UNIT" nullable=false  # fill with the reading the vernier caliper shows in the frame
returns value=55.0 unit=mm
